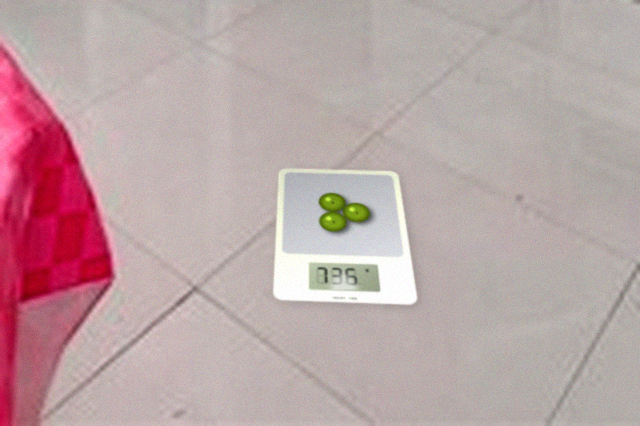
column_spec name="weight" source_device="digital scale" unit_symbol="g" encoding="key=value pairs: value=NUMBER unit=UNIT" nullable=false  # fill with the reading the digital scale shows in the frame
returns value=736 unit=g
